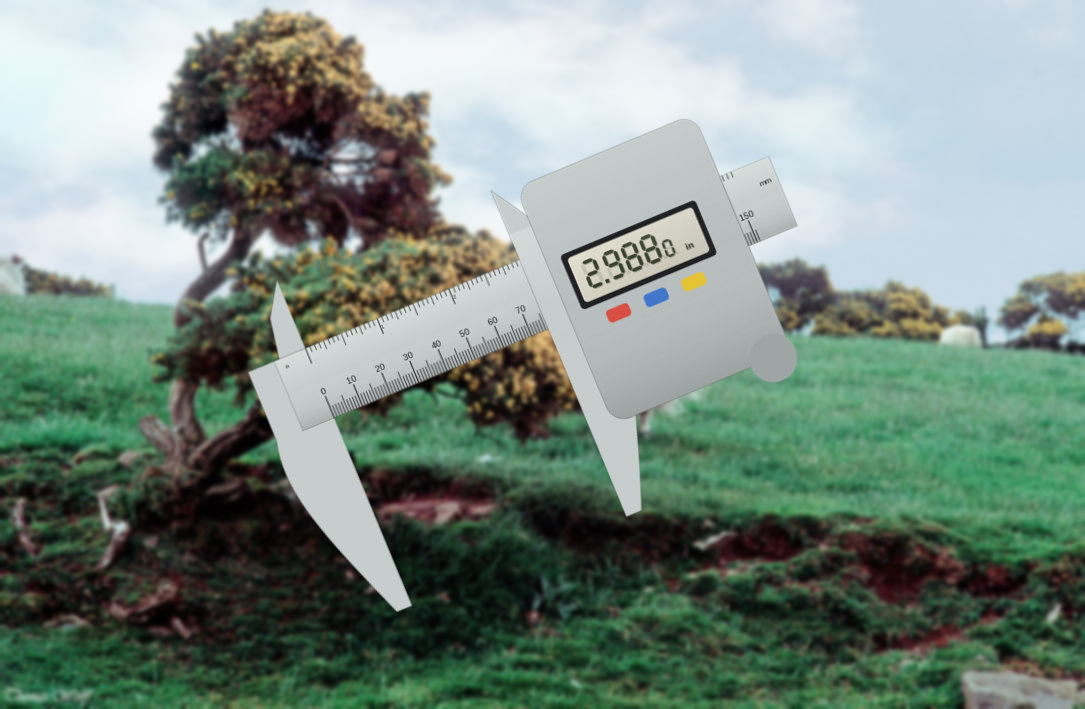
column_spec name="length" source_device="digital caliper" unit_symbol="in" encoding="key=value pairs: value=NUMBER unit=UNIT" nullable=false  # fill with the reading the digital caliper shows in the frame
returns value=2.9880 unit=in
